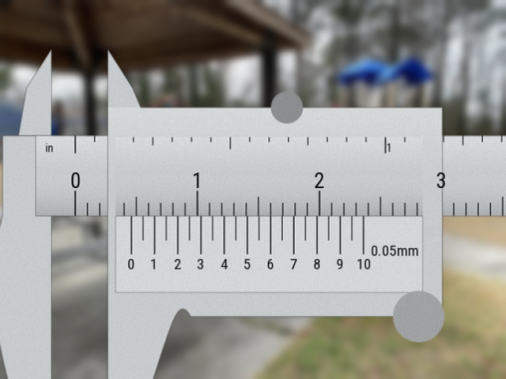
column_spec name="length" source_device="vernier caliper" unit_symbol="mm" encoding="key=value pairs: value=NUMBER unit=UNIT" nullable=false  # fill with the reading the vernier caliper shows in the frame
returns value=4.6 unit=mm
